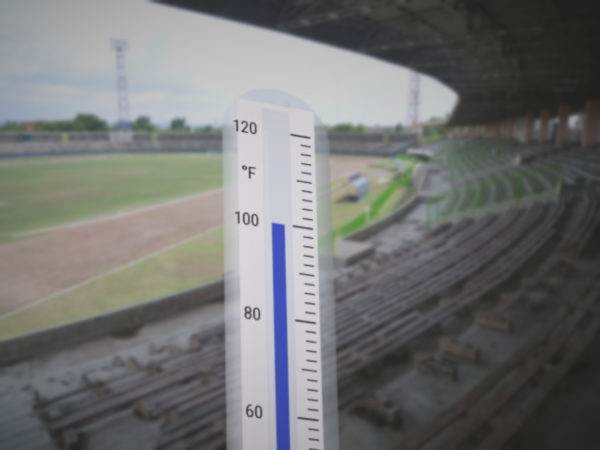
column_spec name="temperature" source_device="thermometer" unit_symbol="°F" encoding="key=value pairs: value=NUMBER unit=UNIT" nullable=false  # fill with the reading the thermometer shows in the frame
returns value=100 unit=°F
